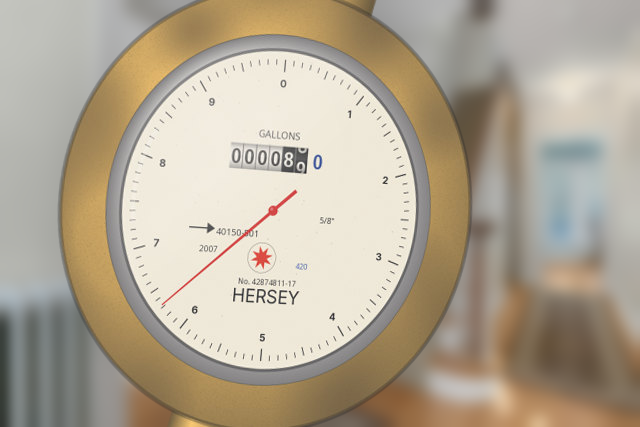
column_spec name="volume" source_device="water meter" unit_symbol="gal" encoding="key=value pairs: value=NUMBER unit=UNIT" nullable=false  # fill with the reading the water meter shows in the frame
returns value=886.3 unit=gal
